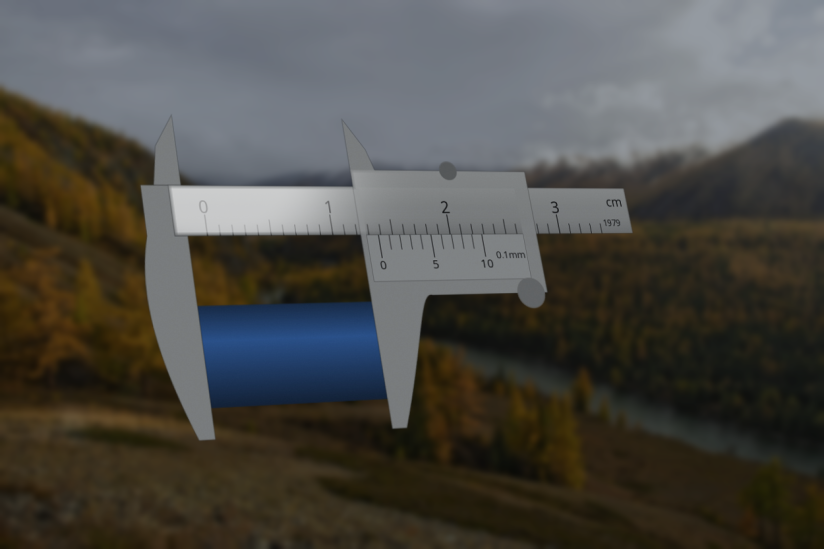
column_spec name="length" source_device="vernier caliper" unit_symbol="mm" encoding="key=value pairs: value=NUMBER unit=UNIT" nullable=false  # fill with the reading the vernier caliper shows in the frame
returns value=13.8 unit=mm
